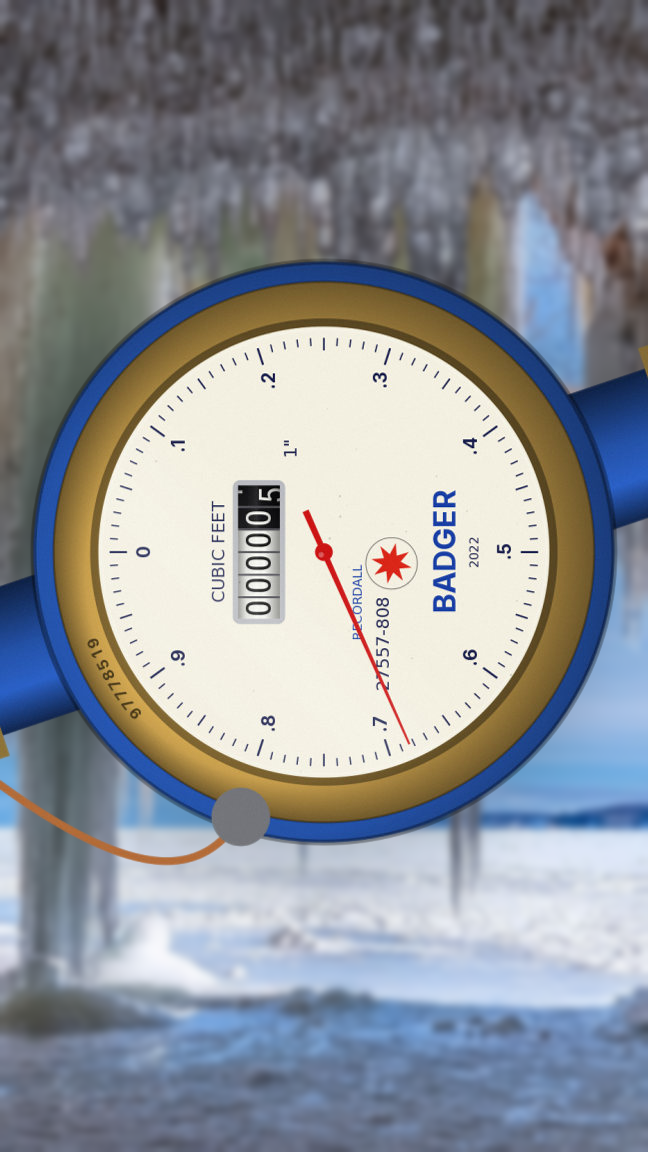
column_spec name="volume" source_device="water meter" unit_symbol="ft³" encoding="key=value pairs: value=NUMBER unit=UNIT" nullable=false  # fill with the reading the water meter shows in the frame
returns value=4.68 unit=ft³
